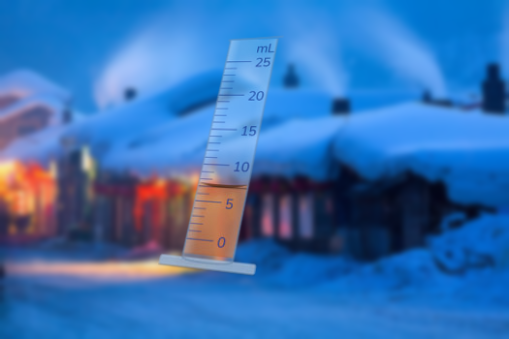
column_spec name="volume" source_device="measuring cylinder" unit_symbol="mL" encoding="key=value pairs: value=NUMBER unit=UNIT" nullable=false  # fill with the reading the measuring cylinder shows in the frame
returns value=7 unit=mL
